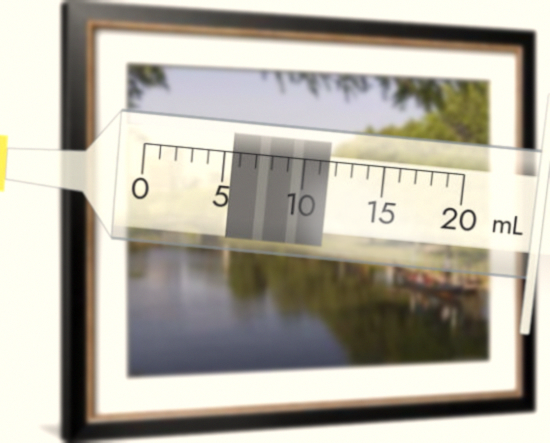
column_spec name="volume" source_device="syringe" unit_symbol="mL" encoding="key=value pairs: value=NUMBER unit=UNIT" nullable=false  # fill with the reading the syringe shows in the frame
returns value=5.5 unit=mL
